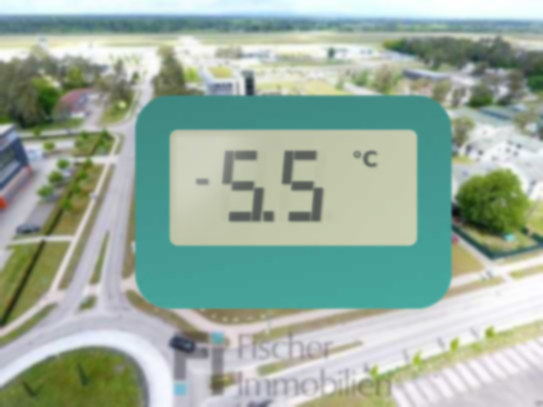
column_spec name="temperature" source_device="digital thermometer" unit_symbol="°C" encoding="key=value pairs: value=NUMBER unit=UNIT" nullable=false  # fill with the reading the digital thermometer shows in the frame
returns value=-5.5 unit=°C
